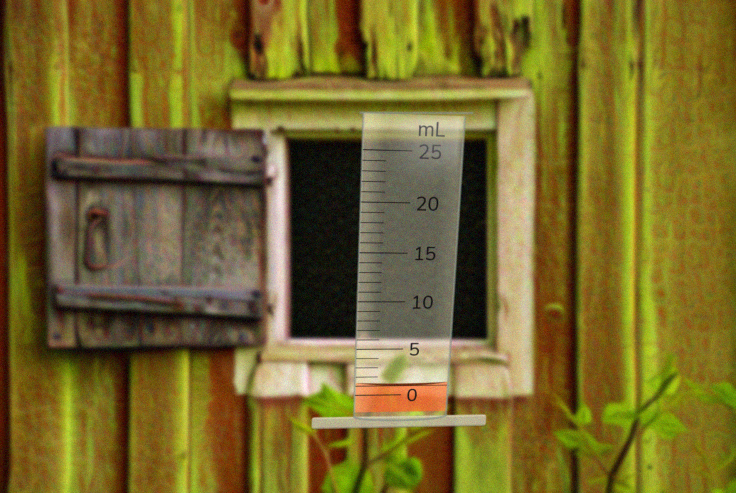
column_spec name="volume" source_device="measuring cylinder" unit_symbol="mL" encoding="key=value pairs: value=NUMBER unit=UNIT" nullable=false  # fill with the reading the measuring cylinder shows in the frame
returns value=1 unit=mL
